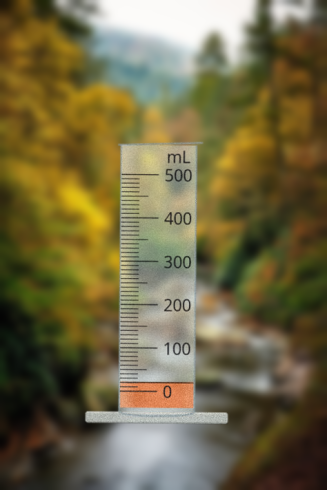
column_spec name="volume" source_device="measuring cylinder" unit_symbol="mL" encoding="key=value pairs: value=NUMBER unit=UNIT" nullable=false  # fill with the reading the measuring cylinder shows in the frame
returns value=20 unit=mL
